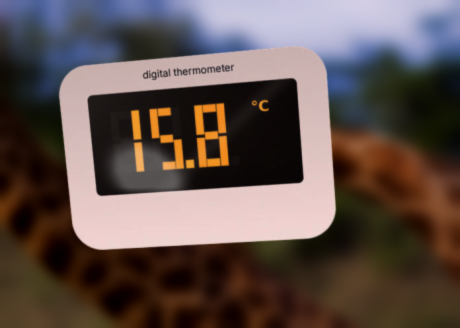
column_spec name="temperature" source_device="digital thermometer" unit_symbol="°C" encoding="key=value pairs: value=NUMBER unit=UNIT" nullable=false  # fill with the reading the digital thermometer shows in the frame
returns value=15.8 unit=°C
